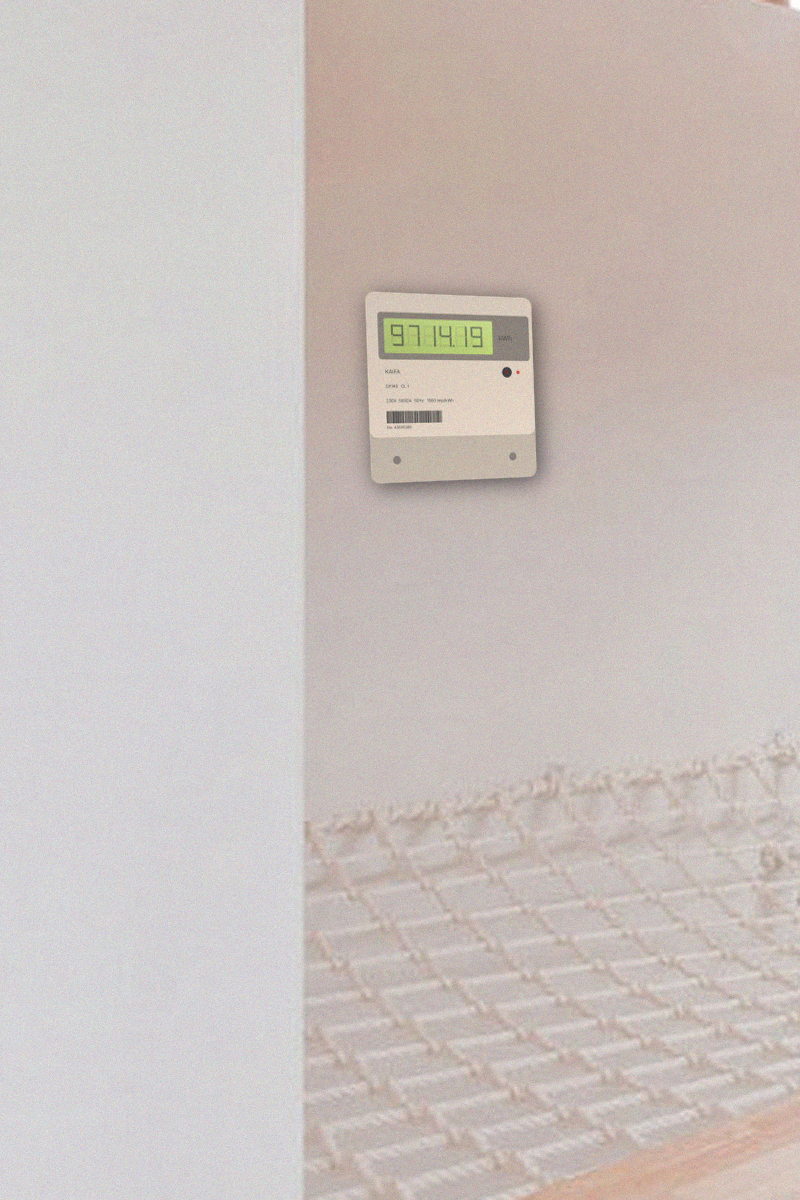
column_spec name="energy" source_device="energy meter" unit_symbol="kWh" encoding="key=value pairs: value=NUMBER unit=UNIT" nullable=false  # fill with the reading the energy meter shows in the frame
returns value=9714.19 unit=kWh
